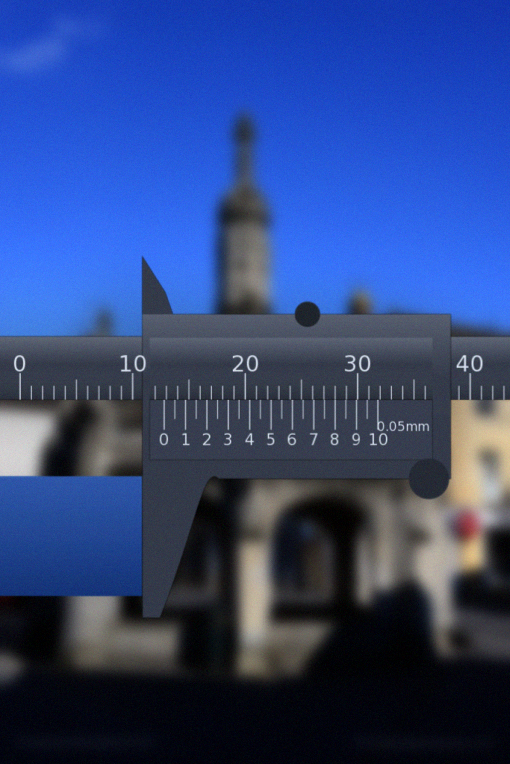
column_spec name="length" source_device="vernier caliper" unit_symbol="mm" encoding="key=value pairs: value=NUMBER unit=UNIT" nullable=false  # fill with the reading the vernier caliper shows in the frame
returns value=12.8 unit=mm
